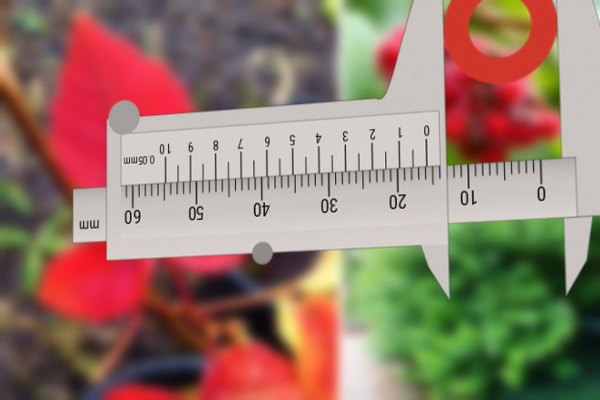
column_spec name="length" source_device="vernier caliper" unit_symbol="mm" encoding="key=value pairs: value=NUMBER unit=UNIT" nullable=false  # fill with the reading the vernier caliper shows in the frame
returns value=15.8 unit=mm
